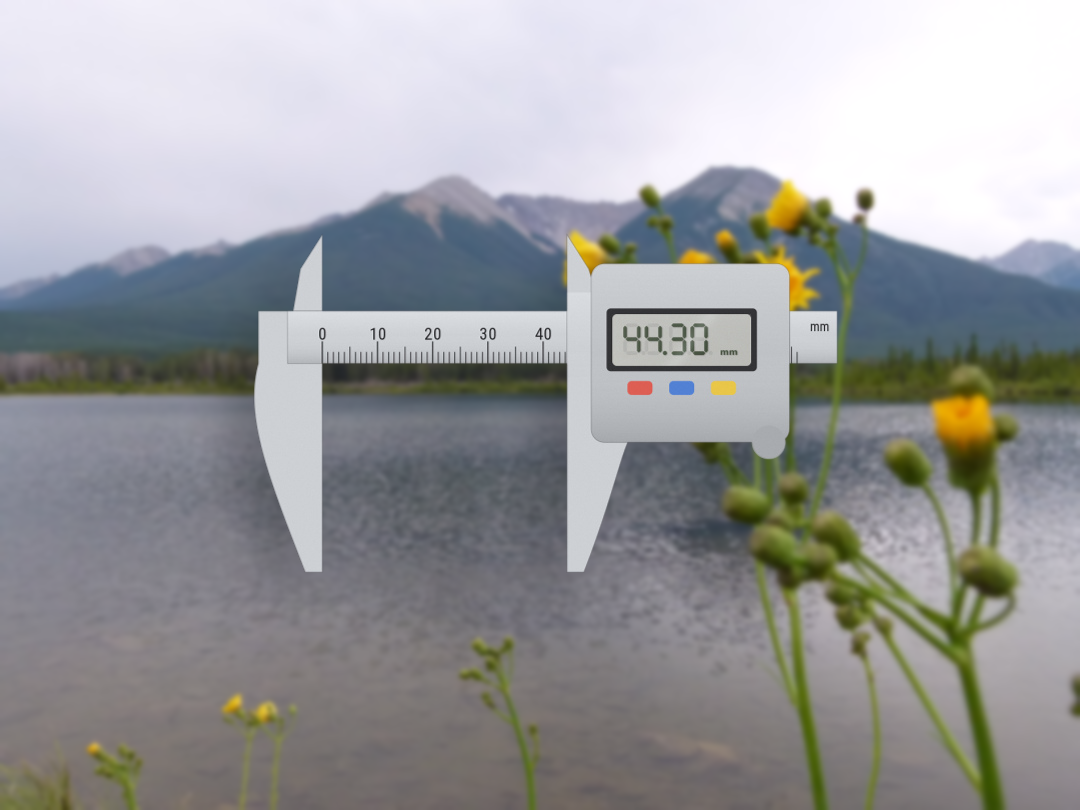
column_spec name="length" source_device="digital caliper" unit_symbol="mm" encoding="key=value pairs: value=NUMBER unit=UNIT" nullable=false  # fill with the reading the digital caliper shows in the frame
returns value=44.30 unit=mm
